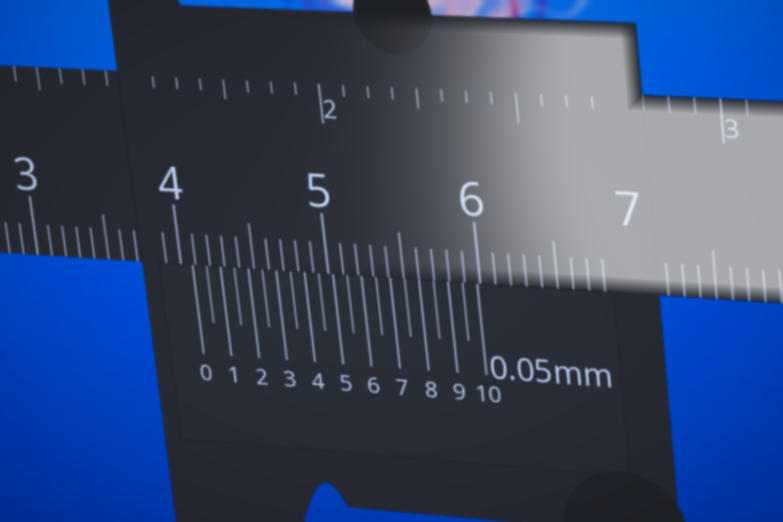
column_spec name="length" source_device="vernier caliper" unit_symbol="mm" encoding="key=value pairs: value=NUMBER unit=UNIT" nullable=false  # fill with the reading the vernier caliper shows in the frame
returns value=40.8 unit=mm
